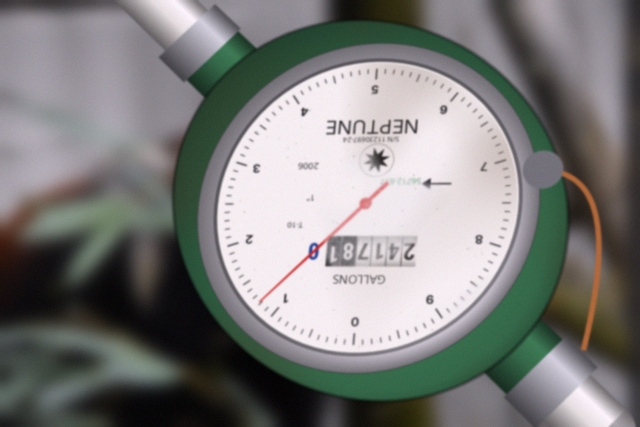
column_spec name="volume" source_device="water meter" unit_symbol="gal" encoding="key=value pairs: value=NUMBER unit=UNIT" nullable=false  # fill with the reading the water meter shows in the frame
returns value=2417811.2 unit=gal
